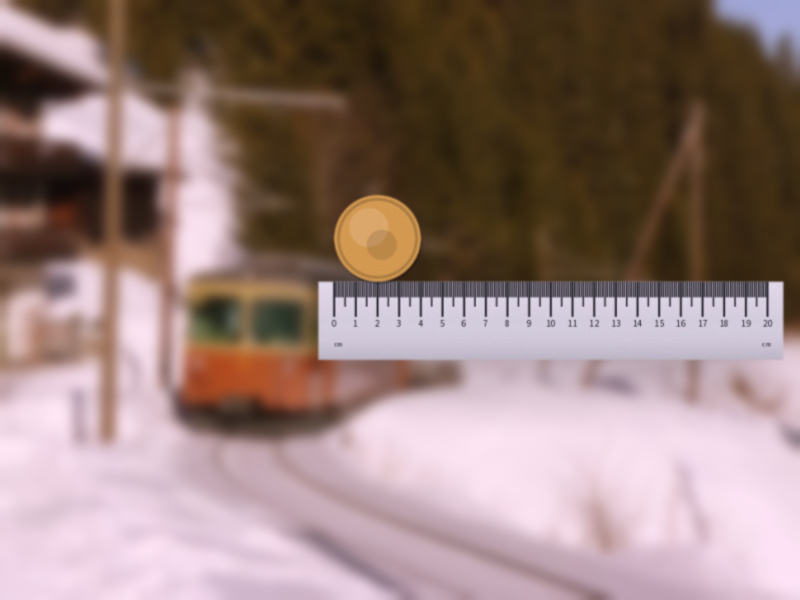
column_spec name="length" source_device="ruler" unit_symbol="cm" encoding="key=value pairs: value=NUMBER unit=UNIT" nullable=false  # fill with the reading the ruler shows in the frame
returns value=4 unit=cm
